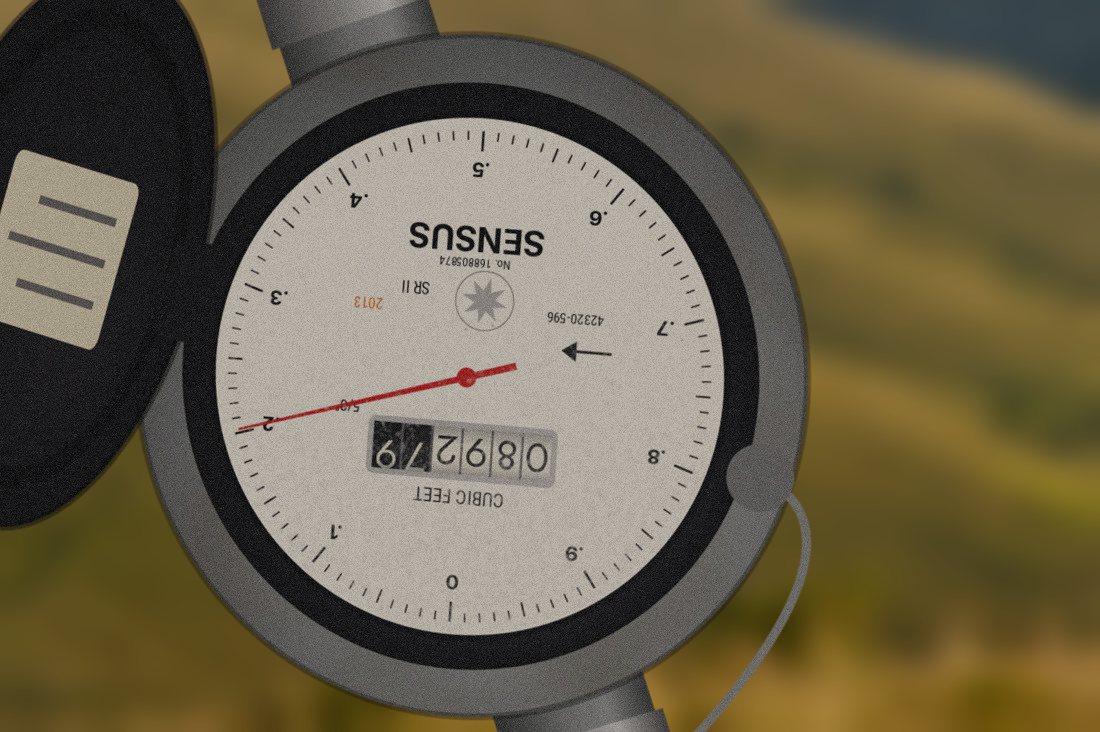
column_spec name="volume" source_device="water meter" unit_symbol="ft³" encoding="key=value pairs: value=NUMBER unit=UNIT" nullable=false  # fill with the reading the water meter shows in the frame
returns value=89279.20 unit=ft³
